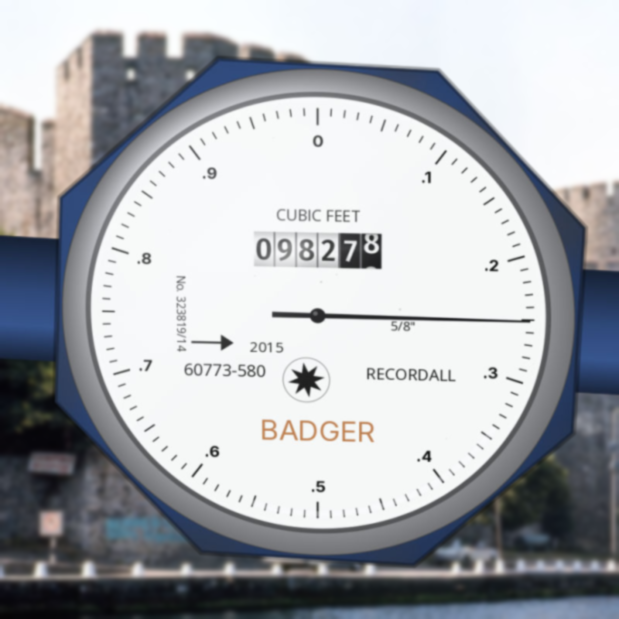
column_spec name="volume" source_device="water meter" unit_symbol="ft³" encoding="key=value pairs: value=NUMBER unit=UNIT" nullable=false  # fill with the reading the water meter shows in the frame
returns value=98278.25 unit=ft³
